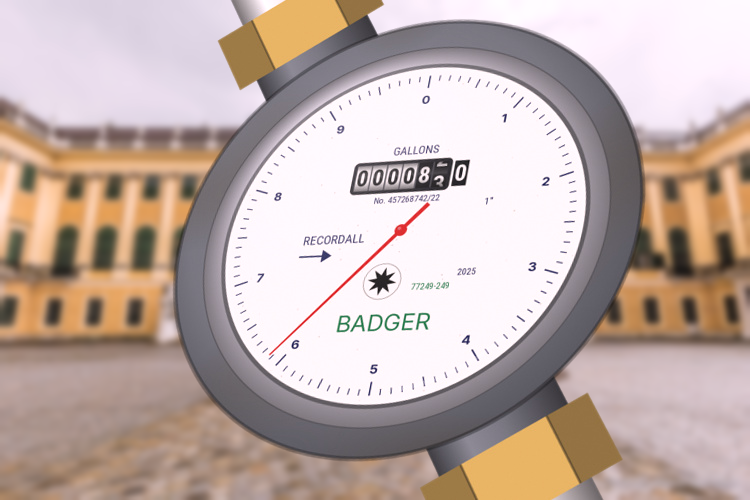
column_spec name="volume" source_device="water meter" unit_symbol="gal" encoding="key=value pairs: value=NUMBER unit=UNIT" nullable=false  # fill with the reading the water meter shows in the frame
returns value=826.1 unit=gal
